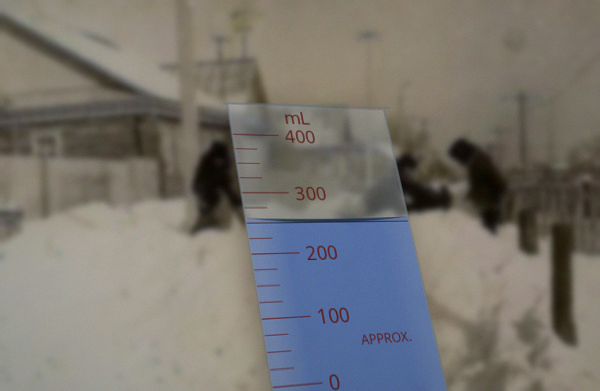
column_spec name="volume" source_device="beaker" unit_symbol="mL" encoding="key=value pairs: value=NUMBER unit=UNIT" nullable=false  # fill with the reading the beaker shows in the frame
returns value=250 unit=mL
